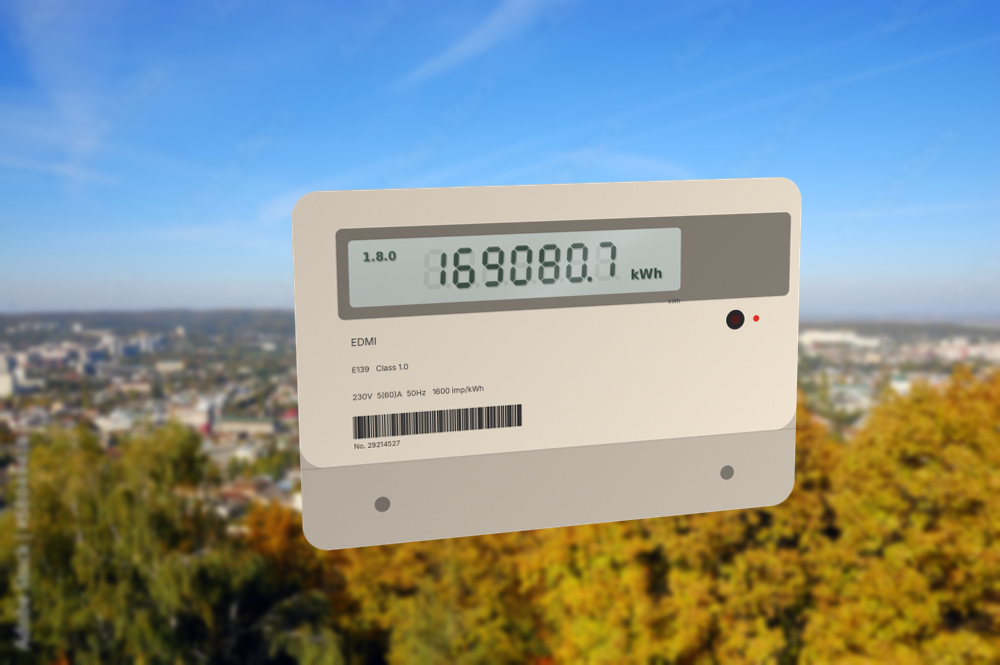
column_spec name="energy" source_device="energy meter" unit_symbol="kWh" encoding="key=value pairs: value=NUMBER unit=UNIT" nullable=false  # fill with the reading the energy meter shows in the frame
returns value=169080.7 unit=kWh
